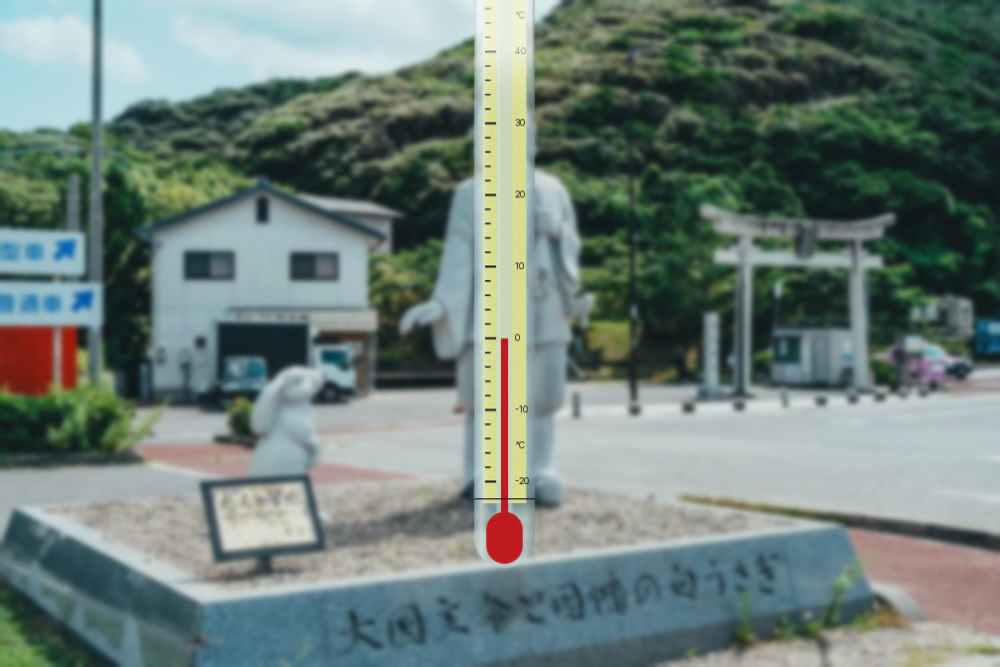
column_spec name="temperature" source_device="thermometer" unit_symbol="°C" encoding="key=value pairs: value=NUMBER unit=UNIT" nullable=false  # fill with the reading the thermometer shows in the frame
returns value=0 unit=°C
